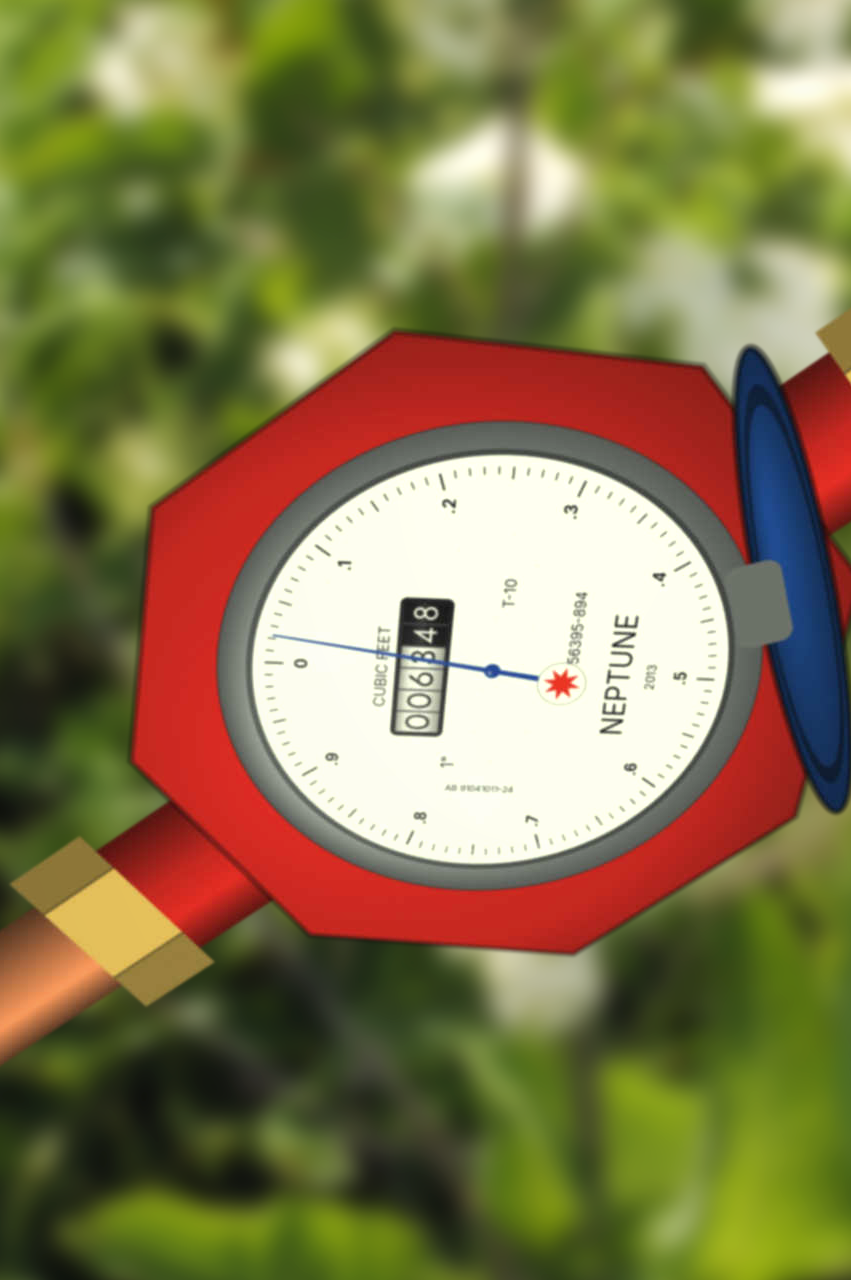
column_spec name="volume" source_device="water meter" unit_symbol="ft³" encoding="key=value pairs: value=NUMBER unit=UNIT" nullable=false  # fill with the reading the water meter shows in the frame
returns value=6348.02 unit=ft³
